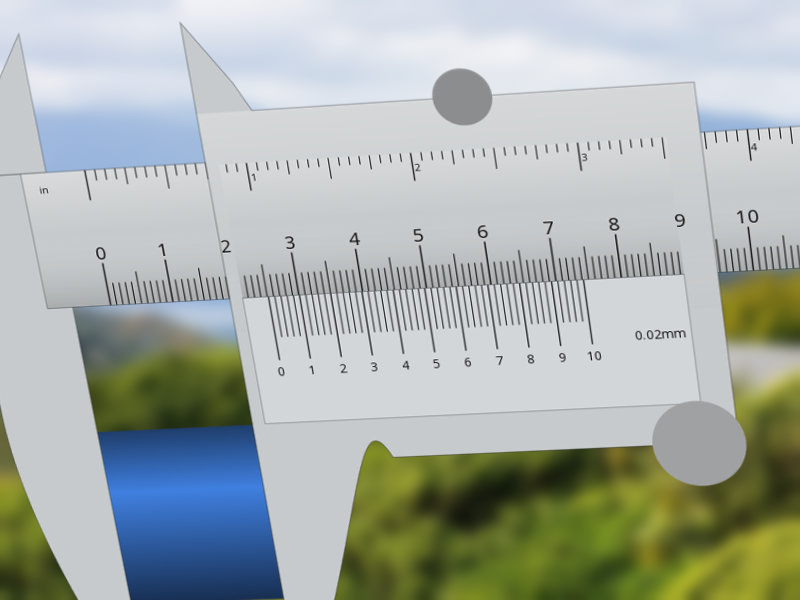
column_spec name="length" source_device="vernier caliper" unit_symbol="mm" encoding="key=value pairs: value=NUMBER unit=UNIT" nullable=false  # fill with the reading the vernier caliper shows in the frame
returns value=25.2 unit=mm
